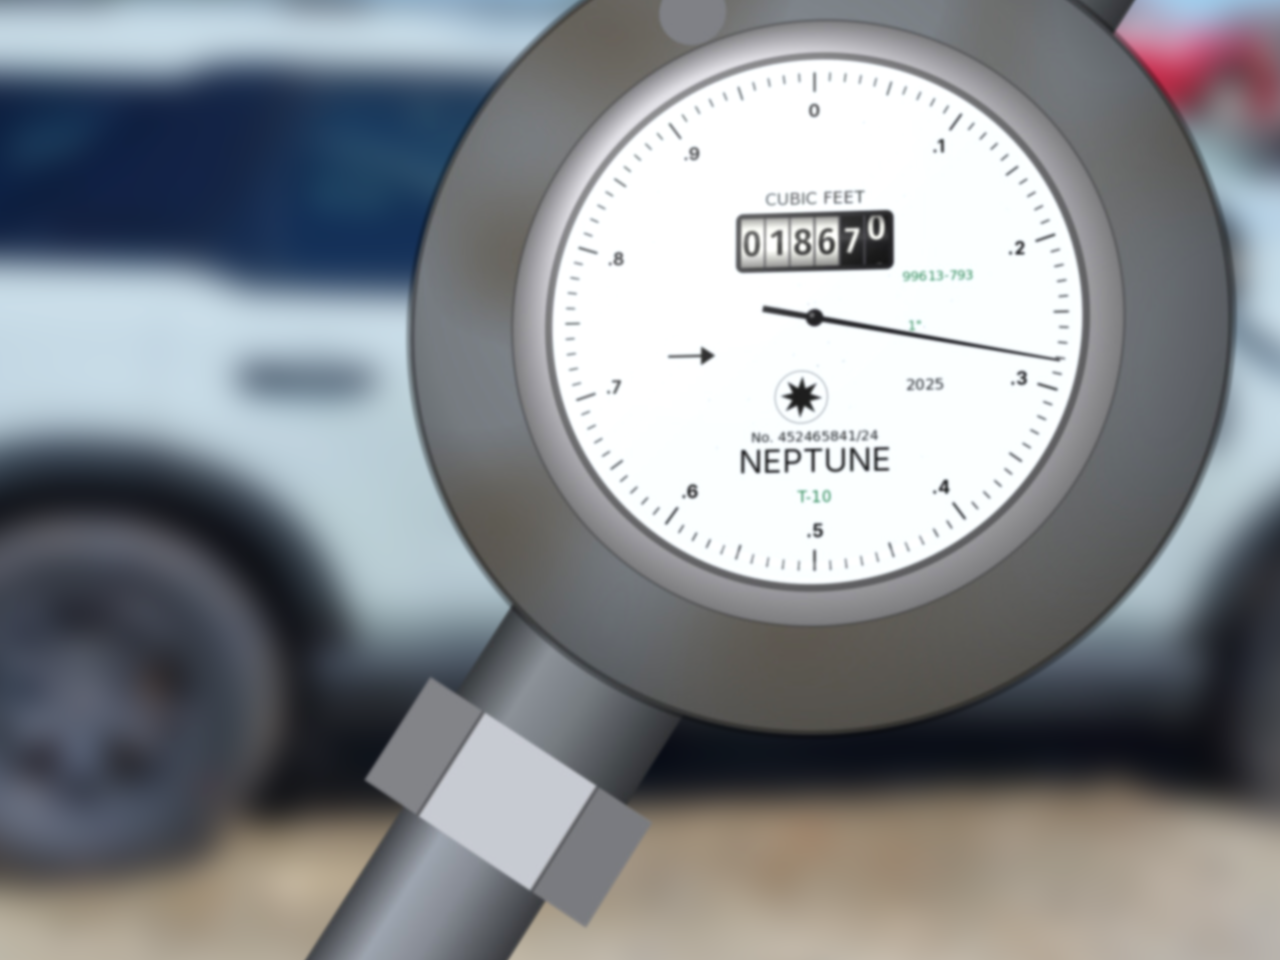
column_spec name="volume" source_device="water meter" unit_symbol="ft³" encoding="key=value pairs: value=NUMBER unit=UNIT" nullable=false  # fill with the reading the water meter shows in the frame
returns value=18670.28 unit=ft³
